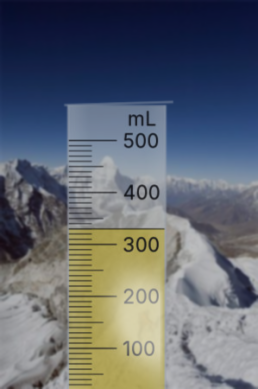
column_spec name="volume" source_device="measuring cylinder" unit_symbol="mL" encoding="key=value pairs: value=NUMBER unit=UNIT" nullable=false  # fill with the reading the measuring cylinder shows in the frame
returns value=330 unit=mL
